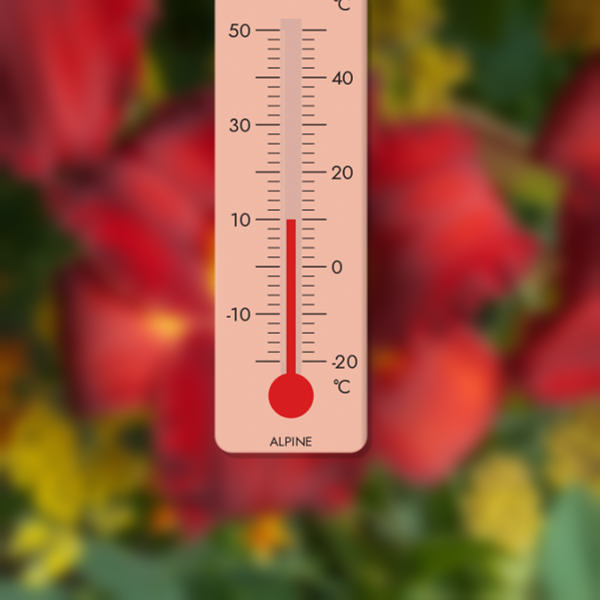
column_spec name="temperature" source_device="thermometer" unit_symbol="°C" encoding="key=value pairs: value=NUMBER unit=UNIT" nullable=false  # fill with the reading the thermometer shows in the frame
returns value=10 unit=°C
